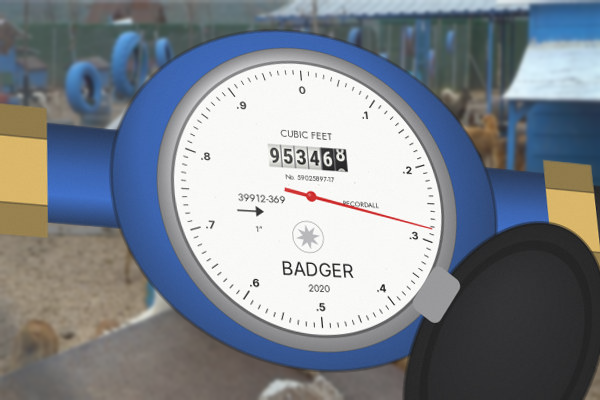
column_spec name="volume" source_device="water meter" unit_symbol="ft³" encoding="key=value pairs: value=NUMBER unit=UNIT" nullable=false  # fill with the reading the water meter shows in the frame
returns value=953468.28 unit=ft³
